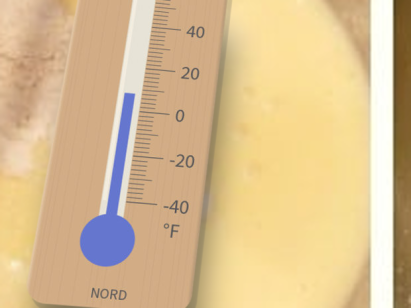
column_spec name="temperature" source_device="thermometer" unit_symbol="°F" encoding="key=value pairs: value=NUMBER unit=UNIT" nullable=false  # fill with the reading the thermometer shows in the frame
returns value=8 unit=°F
